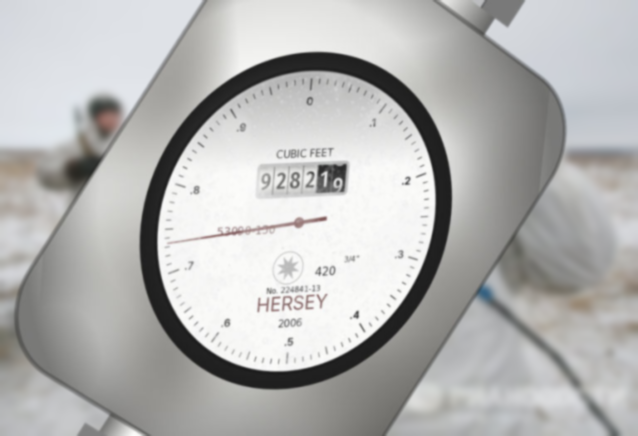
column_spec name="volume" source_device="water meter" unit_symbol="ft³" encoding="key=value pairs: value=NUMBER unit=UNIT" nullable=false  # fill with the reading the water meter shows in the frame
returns value=928218.73 unit=ft³
